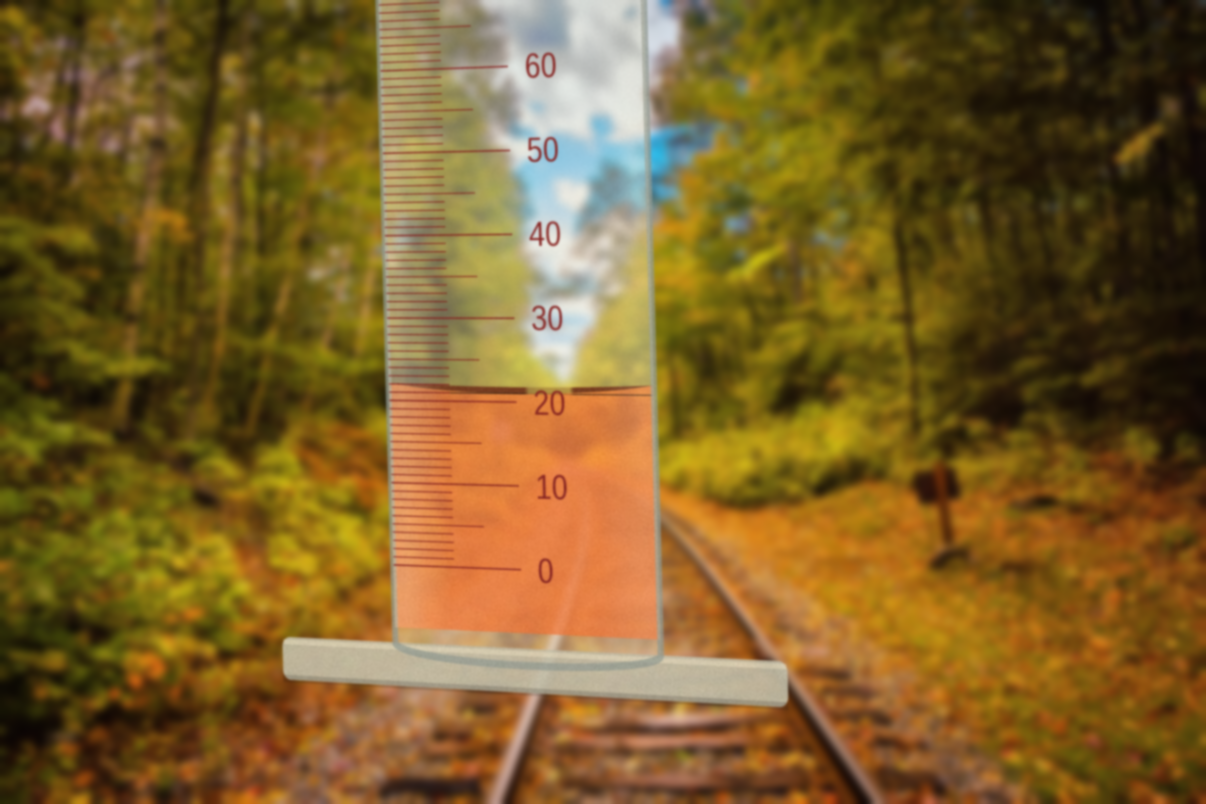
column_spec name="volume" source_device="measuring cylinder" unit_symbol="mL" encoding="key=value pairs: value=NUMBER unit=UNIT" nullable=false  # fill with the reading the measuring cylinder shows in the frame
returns value=21 unit=mL
